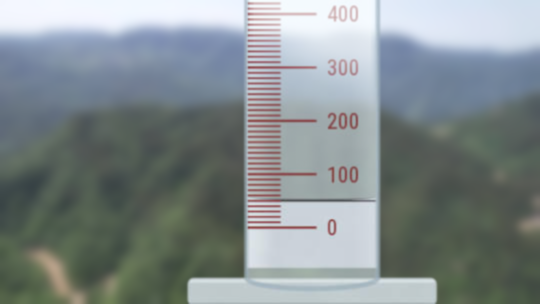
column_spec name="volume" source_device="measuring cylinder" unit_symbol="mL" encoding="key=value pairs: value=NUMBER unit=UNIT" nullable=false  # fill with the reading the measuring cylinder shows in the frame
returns value=50 unit=mL
